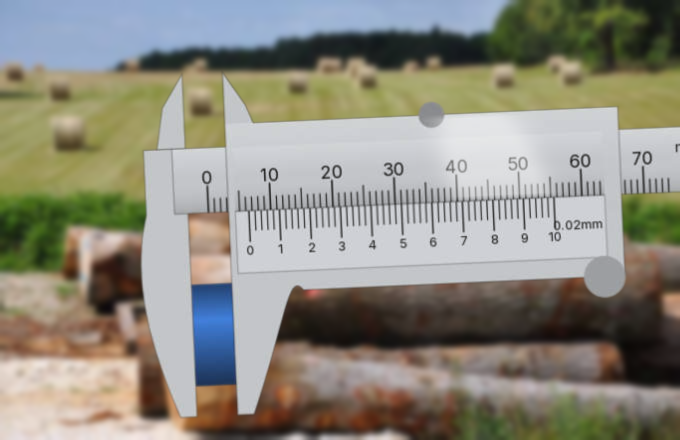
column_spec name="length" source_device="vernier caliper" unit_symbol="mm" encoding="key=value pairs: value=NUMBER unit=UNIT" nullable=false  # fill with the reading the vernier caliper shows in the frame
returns value=6.5 unit=mm
